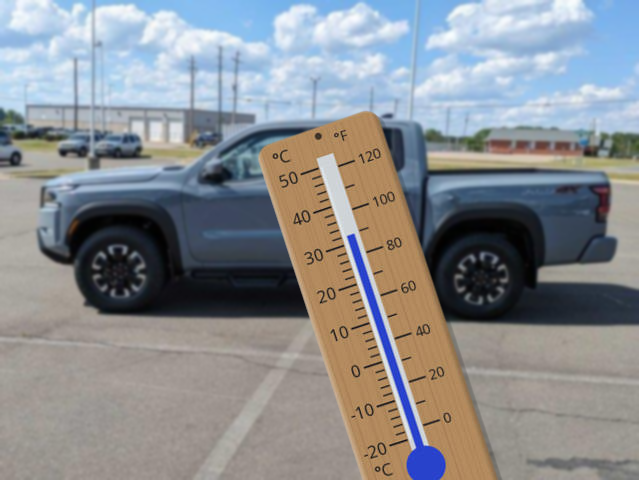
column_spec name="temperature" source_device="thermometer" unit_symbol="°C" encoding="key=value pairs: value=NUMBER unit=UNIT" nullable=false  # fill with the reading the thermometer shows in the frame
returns value=32 unit=°C
